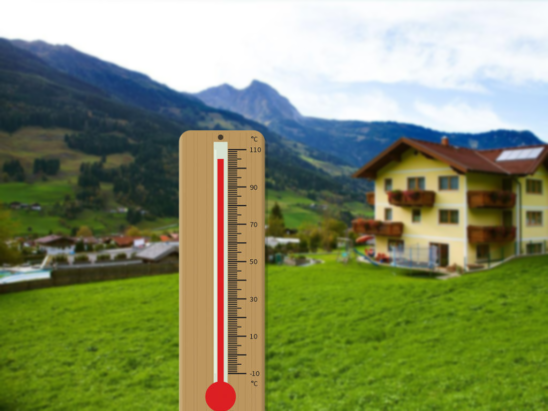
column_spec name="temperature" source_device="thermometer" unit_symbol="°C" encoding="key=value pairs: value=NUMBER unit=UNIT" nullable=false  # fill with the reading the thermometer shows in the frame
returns value=105 unit=°C
